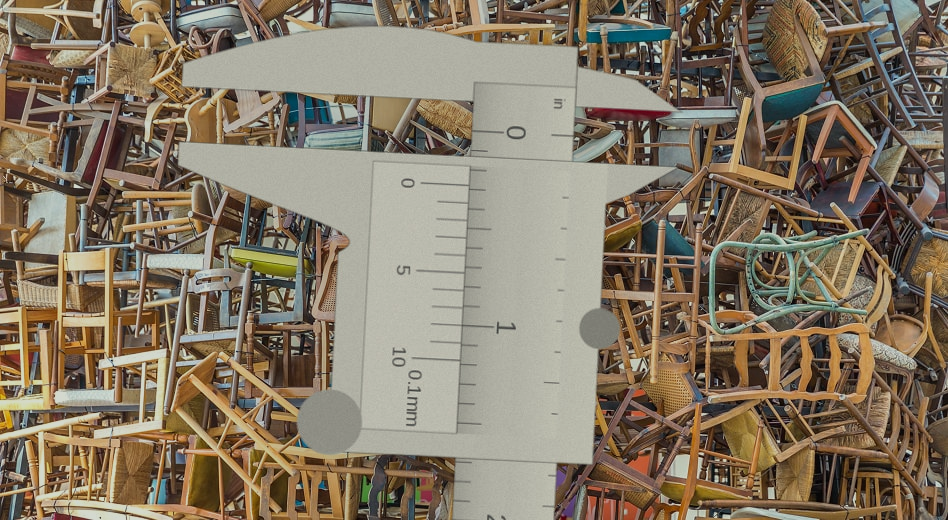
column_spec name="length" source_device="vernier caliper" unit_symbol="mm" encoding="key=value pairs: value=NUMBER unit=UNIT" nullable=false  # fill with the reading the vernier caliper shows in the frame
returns value=2.8 unit=mm
